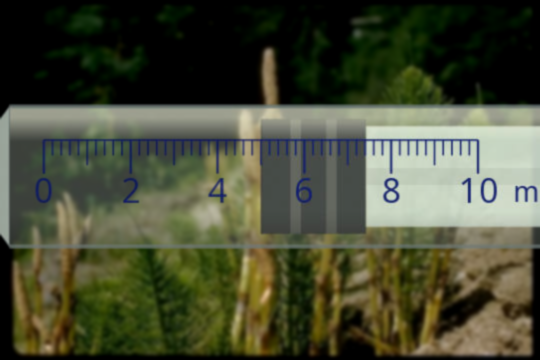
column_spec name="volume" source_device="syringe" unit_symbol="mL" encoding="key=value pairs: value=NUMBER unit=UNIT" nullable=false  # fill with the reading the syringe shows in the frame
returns value=5 unit=mL
